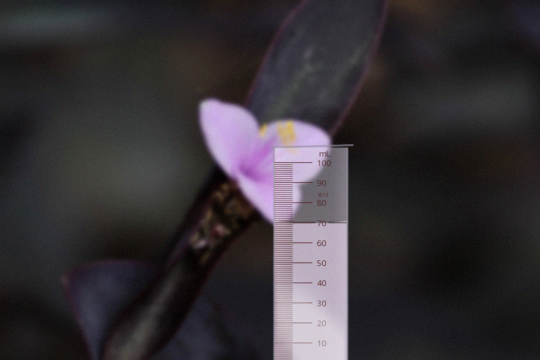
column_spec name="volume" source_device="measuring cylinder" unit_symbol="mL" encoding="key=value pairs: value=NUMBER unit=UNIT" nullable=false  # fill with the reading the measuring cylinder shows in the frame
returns value=70 unit=mL
